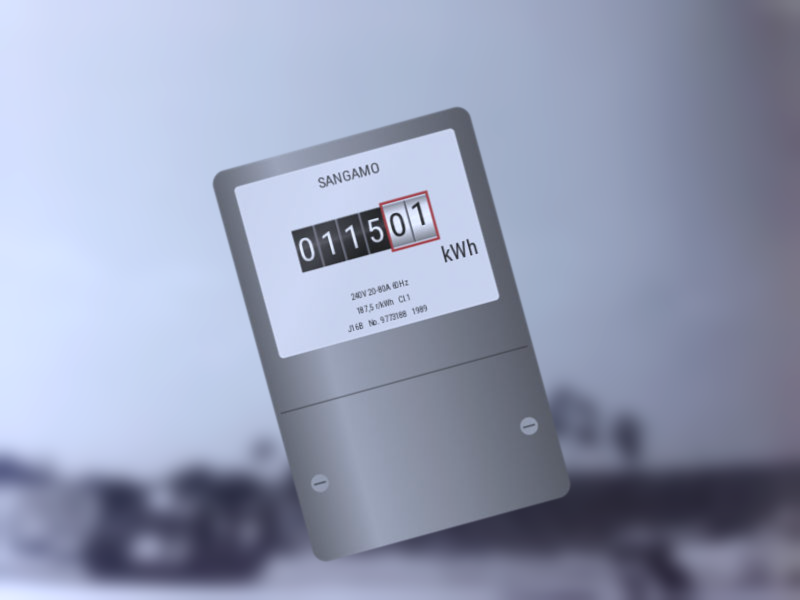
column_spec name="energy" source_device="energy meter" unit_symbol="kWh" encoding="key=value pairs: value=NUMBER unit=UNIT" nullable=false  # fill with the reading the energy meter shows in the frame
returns value=115.01 unit=kWh
